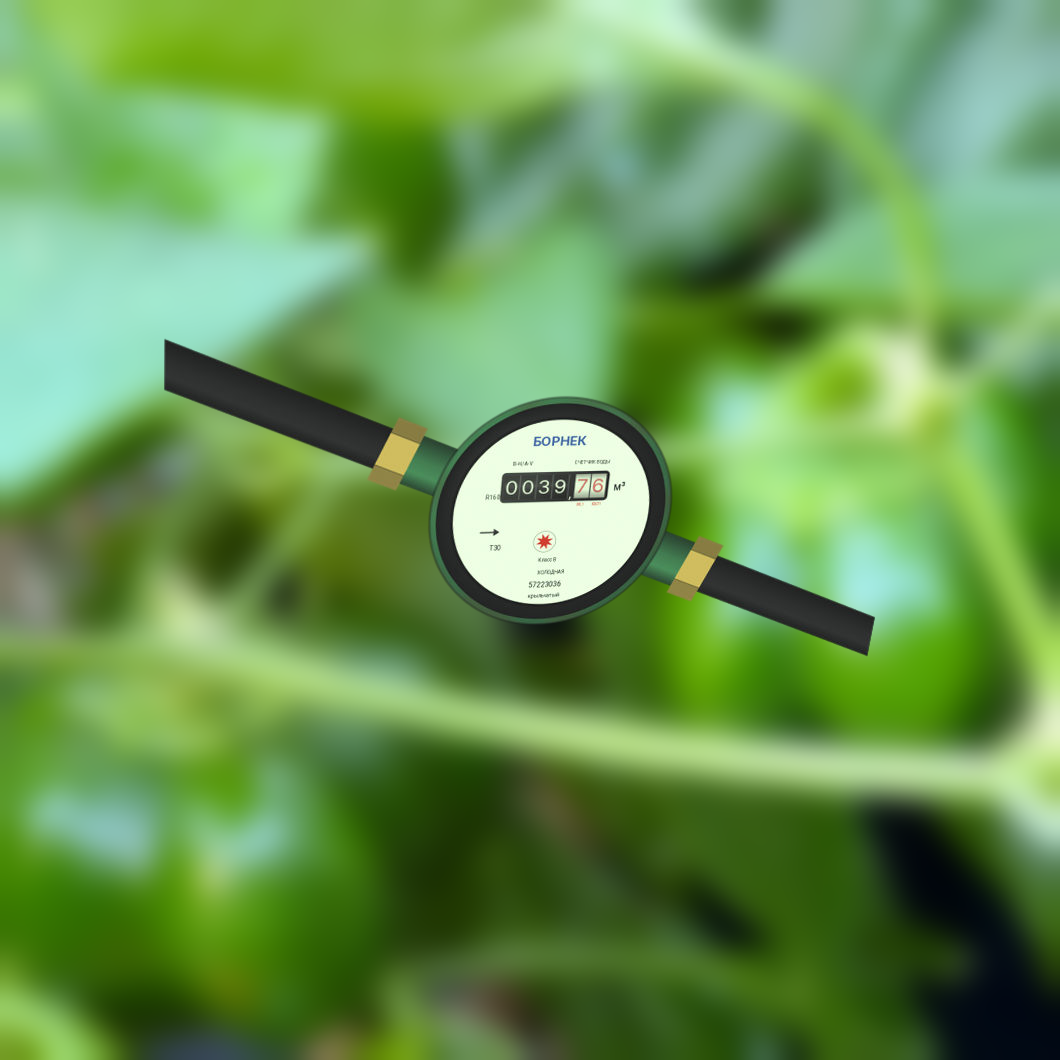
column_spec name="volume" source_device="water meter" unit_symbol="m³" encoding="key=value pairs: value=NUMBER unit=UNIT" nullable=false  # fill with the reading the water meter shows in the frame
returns value=39.76 unit=m³
